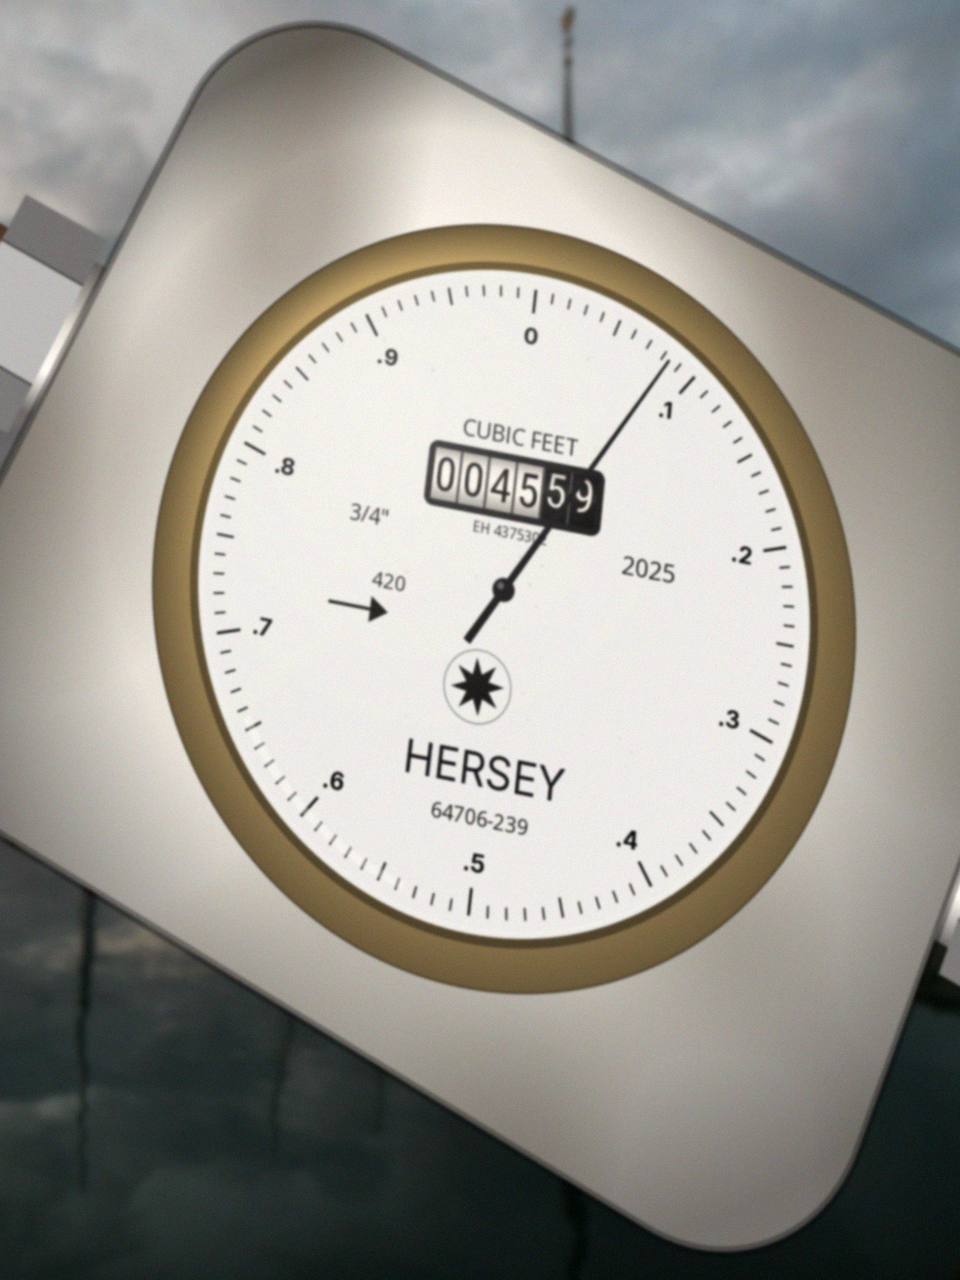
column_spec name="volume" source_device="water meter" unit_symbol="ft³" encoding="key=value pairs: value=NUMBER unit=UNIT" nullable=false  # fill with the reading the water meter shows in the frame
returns value=4559.08 unit=ft³
